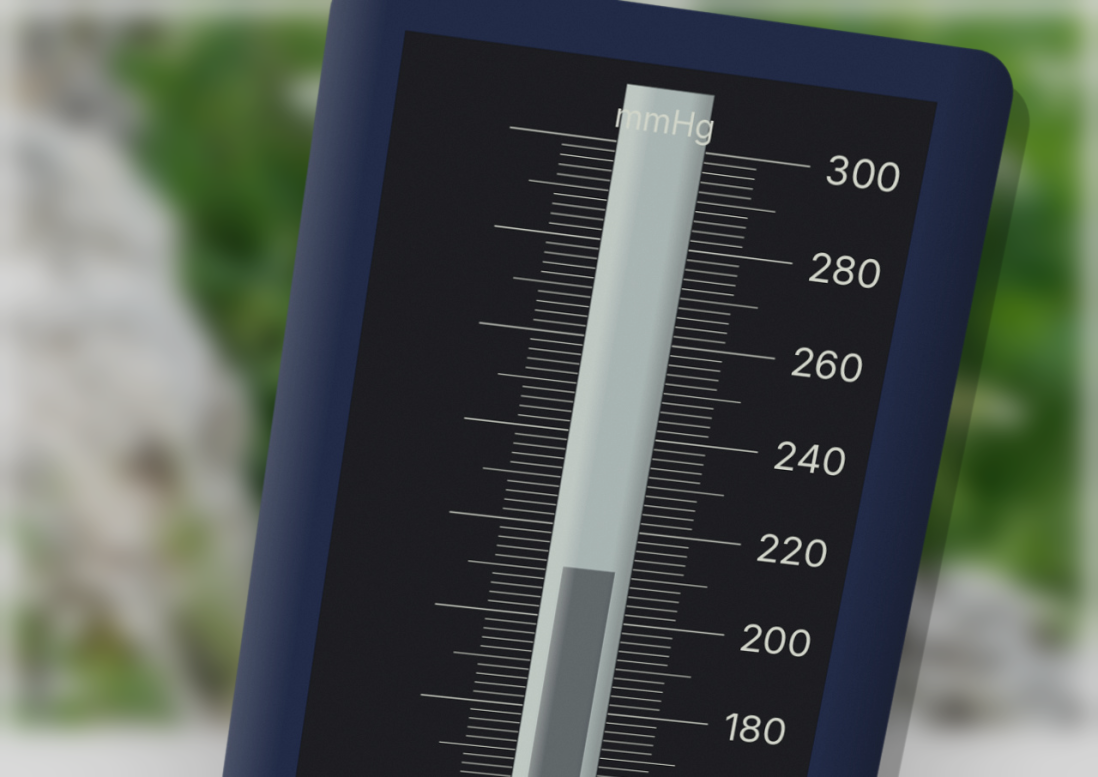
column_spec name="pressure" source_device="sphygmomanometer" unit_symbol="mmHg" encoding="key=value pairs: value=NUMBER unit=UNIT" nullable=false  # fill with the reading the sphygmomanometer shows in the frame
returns value=211 unit=mmHg
